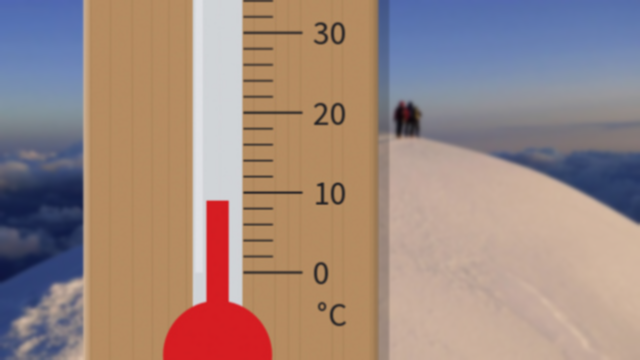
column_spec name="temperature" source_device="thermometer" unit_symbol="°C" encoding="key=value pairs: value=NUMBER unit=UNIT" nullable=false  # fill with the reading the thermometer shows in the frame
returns value=9 unit=°C
